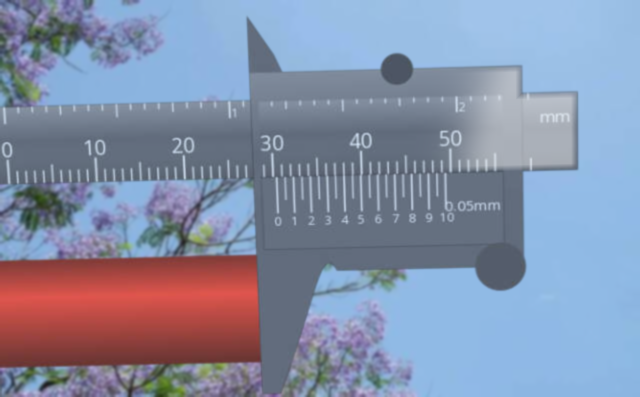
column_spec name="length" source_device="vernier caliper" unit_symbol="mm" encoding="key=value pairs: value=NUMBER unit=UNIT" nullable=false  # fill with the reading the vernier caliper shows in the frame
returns value=30.4 unit=mm
